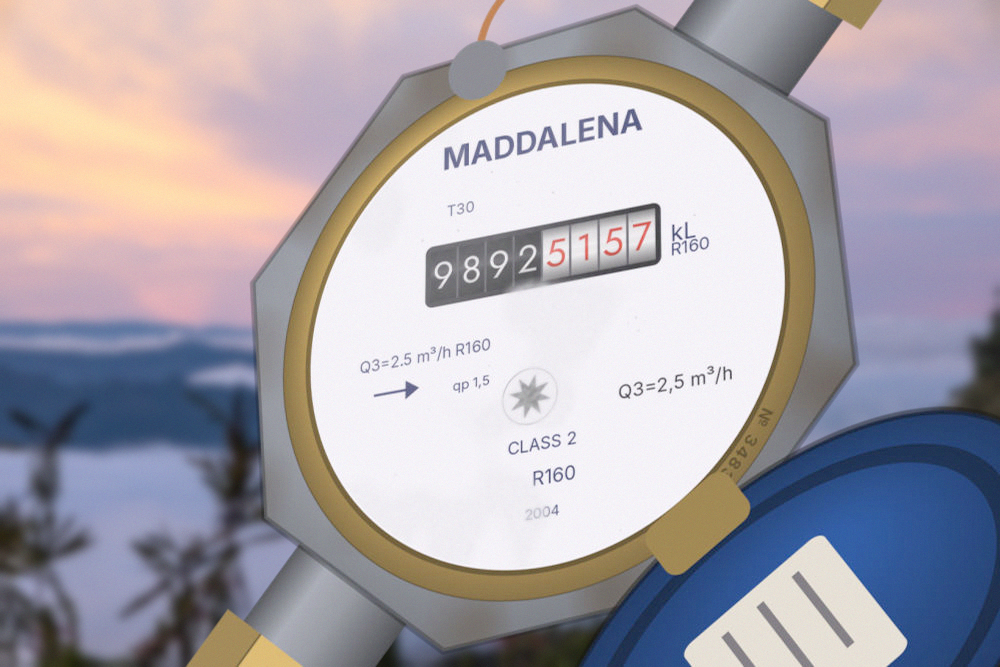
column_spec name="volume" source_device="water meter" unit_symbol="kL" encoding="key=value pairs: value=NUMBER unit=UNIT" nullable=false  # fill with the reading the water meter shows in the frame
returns value=9892.5157 unit=kL
